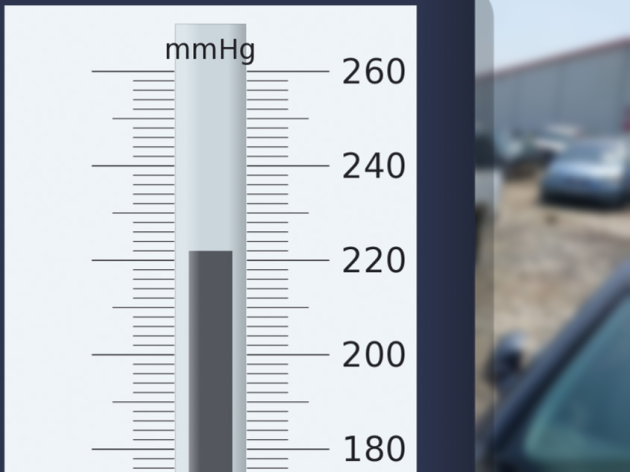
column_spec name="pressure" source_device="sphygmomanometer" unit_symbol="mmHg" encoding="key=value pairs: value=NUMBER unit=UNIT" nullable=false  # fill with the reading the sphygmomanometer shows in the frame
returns value=222 unit=mmHg
